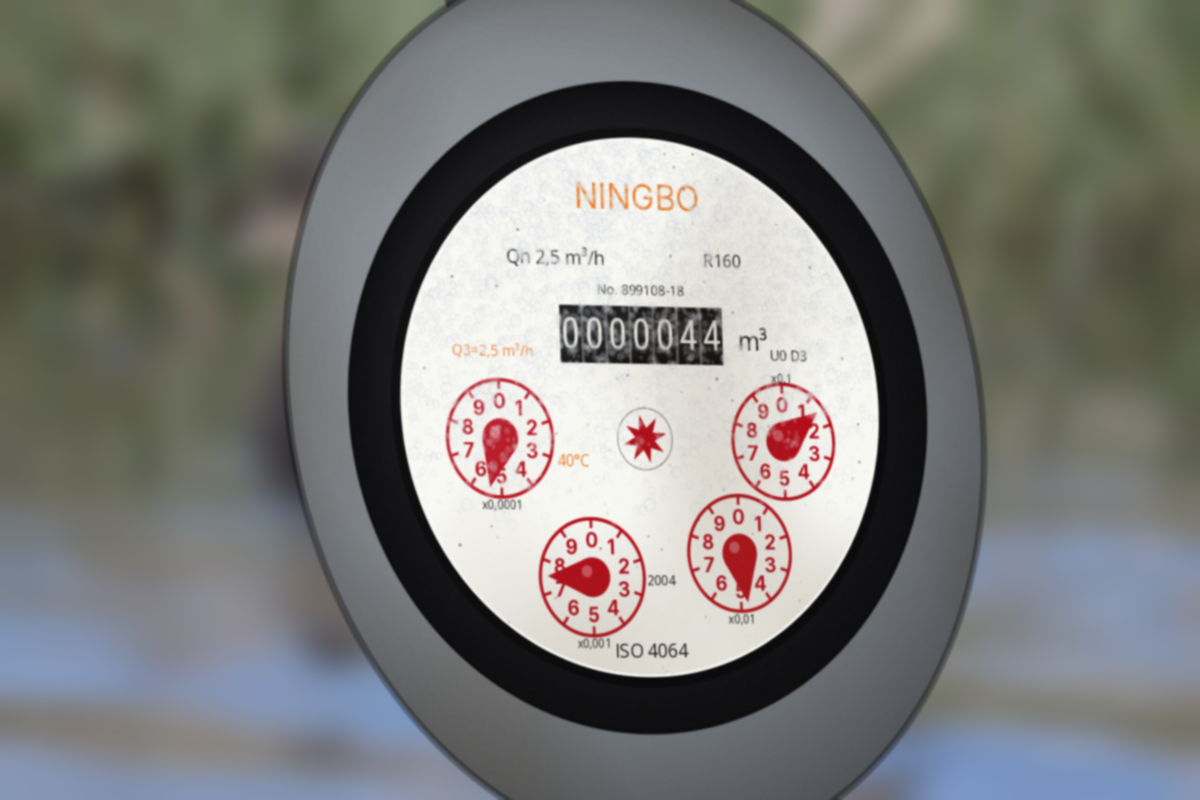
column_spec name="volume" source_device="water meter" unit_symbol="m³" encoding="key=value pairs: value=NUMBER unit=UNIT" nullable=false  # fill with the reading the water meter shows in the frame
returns value=44.1475 unit=m³
